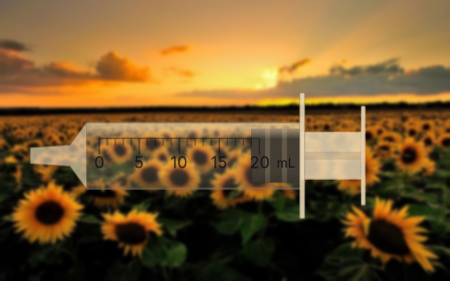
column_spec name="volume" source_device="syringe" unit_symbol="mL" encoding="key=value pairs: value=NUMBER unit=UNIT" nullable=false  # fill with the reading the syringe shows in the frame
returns value=19 unit=mL
